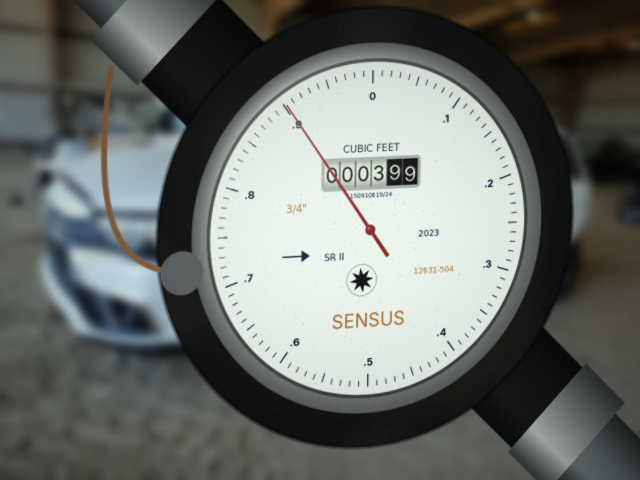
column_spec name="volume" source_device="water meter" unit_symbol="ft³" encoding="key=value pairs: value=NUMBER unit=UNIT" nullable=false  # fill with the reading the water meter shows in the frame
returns value=398.90 unit=ft³
